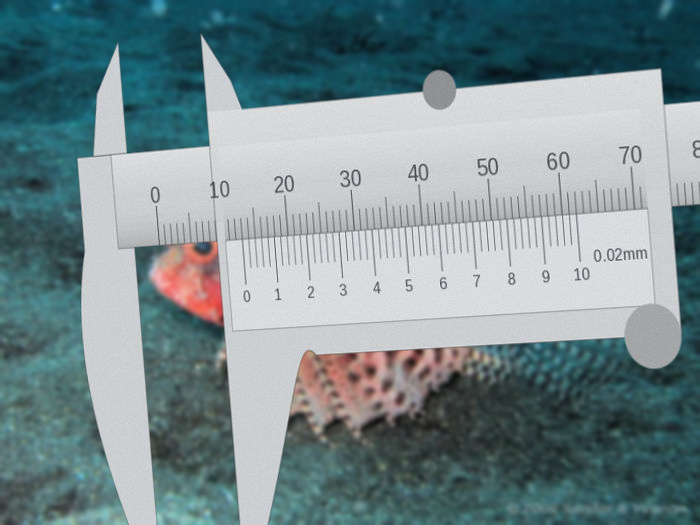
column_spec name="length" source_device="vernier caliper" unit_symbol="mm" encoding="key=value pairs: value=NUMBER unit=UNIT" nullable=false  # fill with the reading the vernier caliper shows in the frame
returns value=13.0 unit=mm
